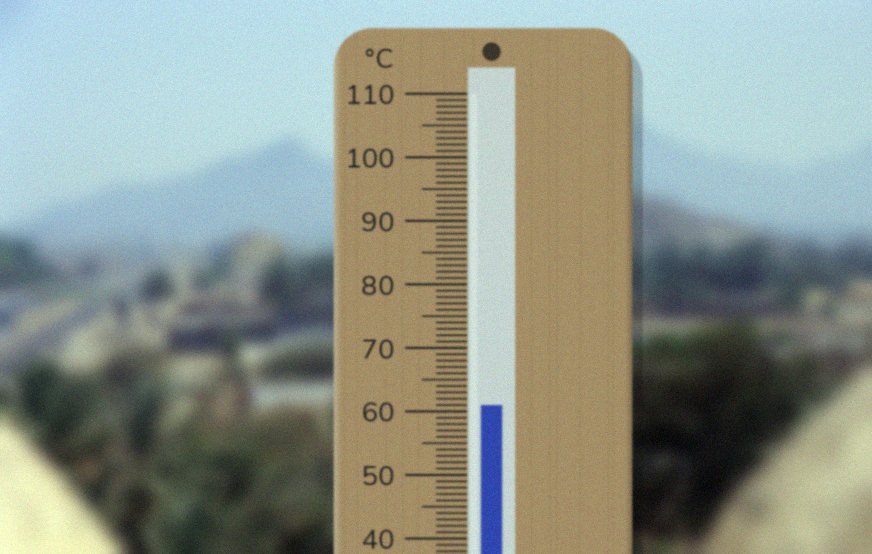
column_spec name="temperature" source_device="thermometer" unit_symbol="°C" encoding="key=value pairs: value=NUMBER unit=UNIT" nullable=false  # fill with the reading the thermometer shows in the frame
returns value=61 unit=°C
